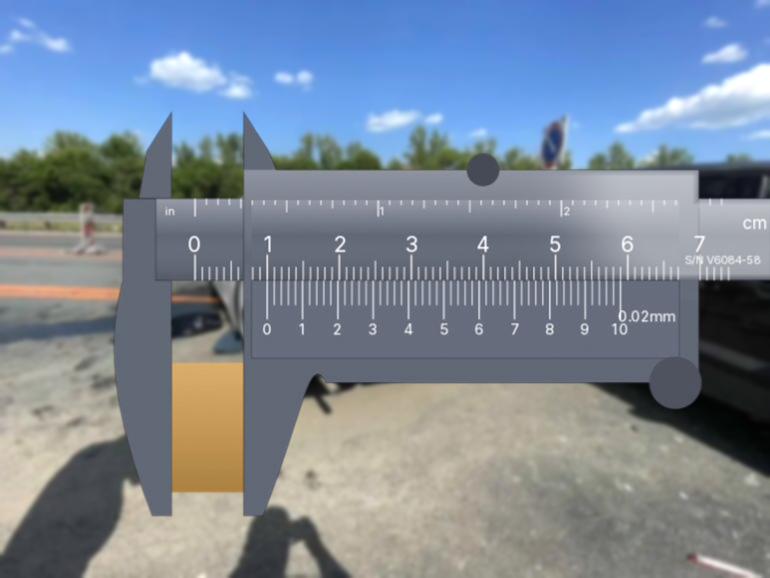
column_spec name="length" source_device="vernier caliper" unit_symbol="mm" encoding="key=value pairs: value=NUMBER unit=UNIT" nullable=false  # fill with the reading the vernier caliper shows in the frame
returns value=10.0 unit=mm
